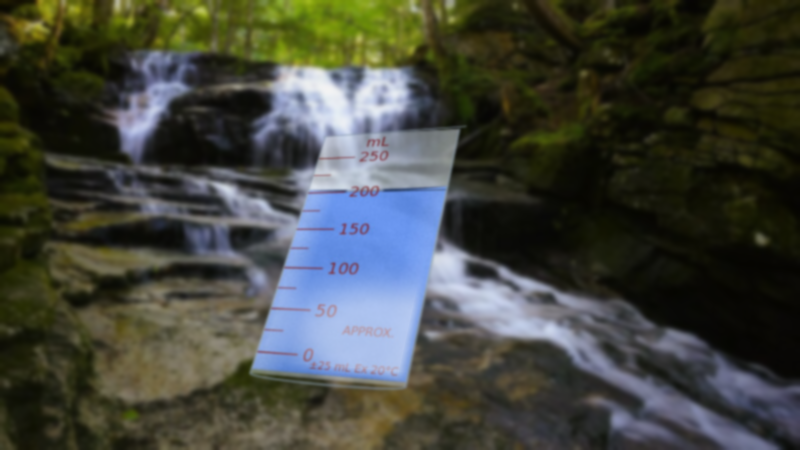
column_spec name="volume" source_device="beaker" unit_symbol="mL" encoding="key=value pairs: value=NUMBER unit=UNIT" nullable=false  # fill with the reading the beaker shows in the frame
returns value=200 unit=mL
